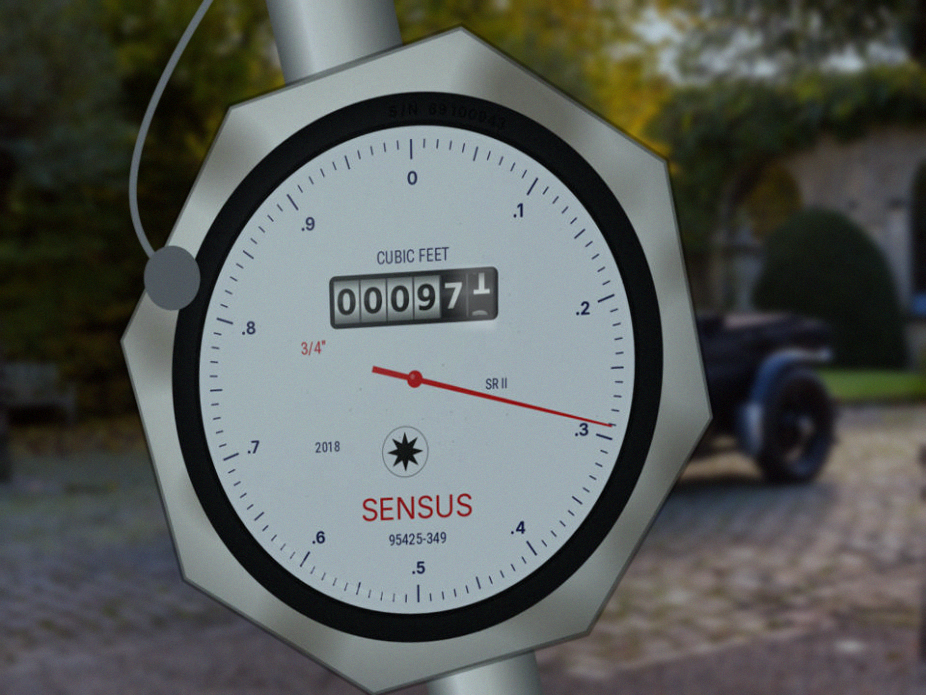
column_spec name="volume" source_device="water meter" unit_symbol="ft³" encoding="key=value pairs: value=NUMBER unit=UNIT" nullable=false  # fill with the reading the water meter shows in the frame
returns value=971.29 unit=ft³
